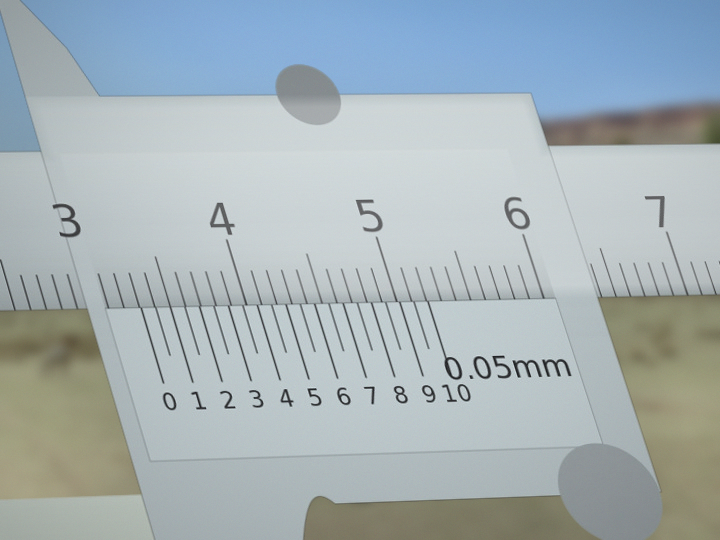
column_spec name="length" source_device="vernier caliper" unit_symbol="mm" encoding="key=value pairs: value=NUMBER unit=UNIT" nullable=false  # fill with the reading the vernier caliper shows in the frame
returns value=33.1 unit=mm
